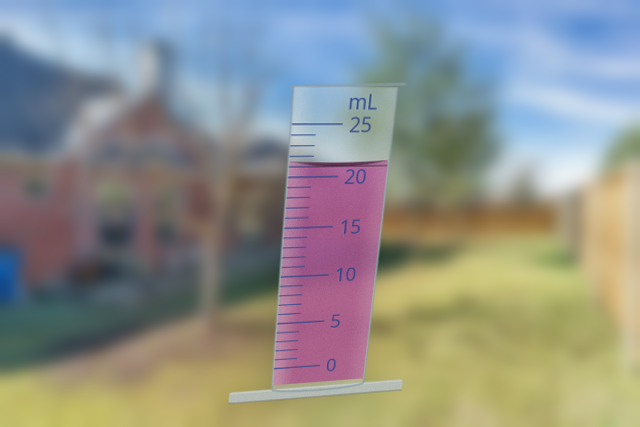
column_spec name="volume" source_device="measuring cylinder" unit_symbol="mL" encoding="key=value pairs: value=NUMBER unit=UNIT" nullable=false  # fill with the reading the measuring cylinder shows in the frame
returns value=21 unit=mL
